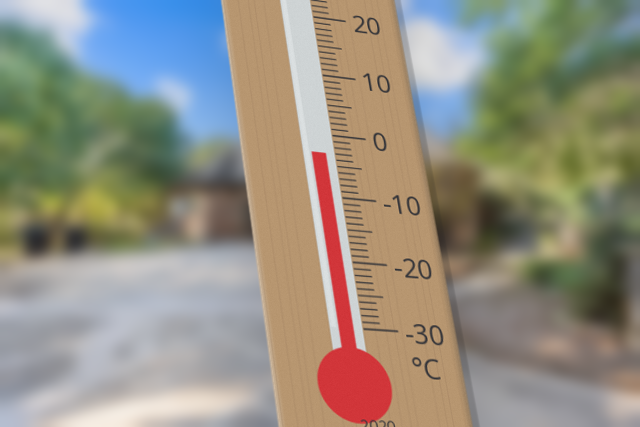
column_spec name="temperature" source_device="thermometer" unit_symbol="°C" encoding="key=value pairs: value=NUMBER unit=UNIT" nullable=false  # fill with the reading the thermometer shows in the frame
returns value=-3 unit=°C
